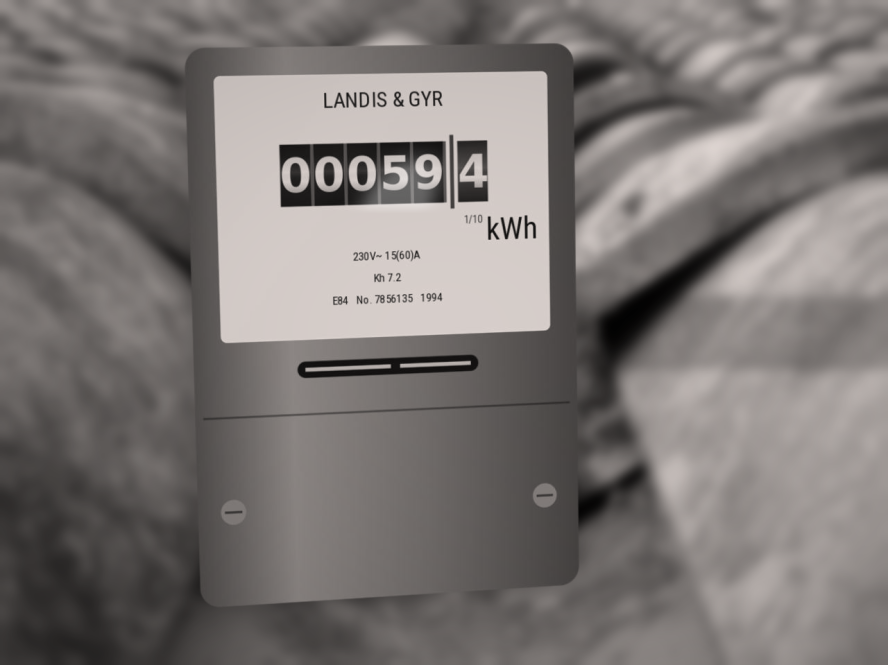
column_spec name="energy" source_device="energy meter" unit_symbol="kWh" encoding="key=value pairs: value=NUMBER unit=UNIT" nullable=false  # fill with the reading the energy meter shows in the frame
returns value=59.4 unit=kWh
